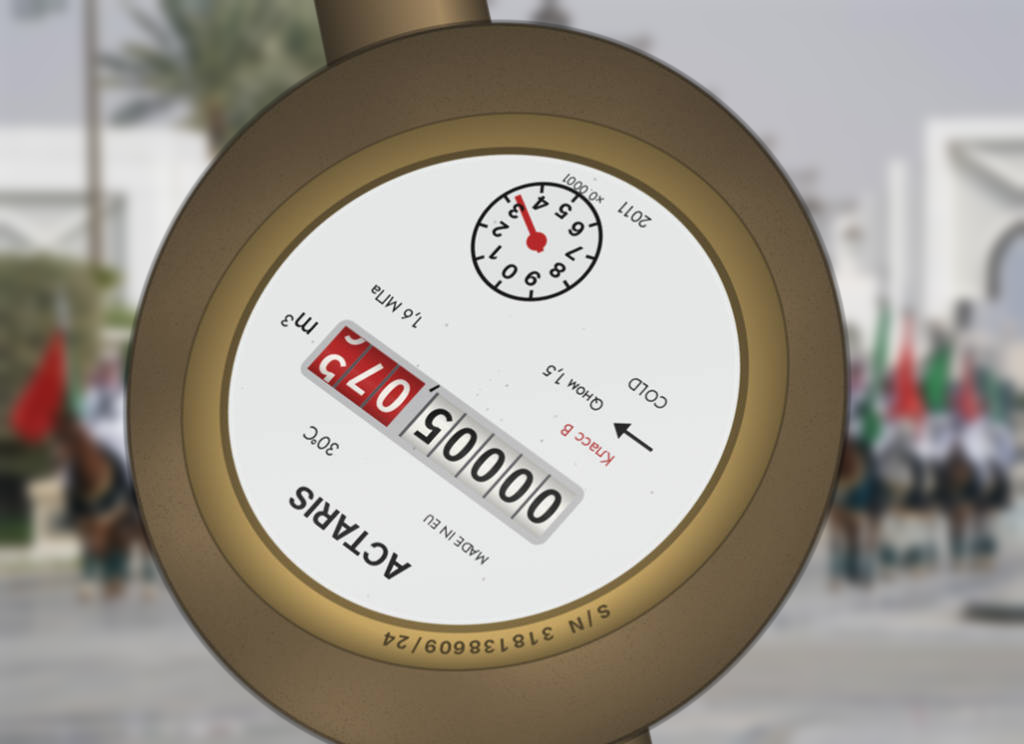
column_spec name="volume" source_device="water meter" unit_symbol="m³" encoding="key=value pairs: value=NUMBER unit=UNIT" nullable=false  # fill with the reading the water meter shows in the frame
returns value=5.0753 unit=m³
